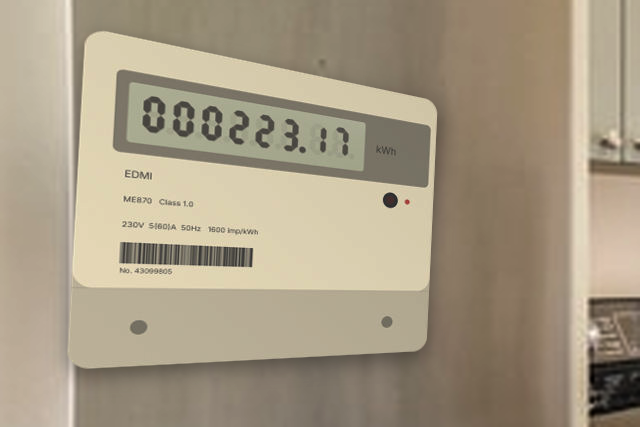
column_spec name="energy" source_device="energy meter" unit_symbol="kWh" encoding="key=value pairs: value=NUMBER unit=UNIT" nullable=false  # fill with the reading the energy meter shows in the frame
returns value=223.17 unit=kWh
